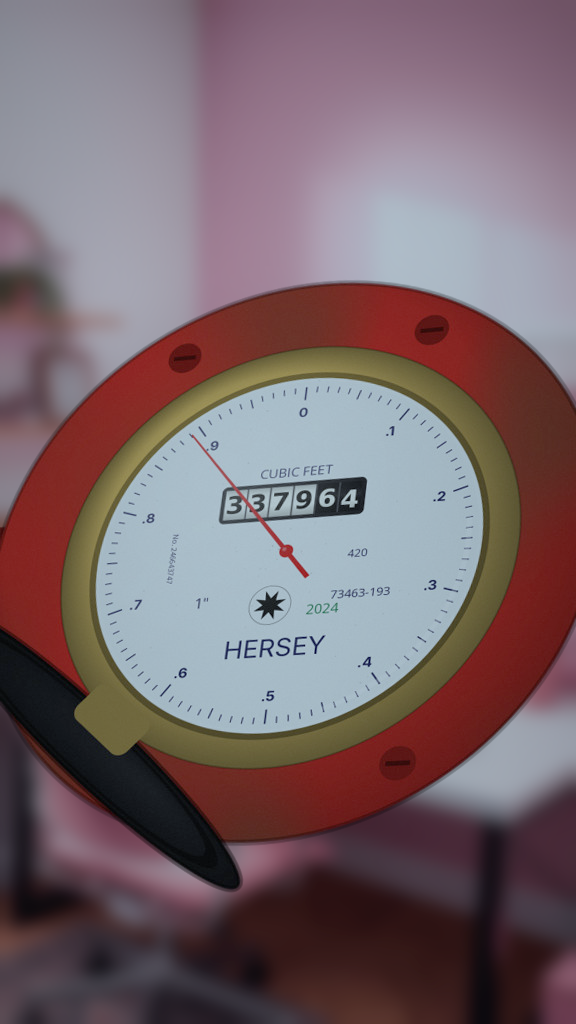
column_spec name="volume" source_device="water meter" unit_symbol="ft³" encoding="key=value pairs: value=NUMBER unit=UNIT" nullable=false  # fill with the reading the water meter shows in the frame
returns value=337963.89 unit=ft³
